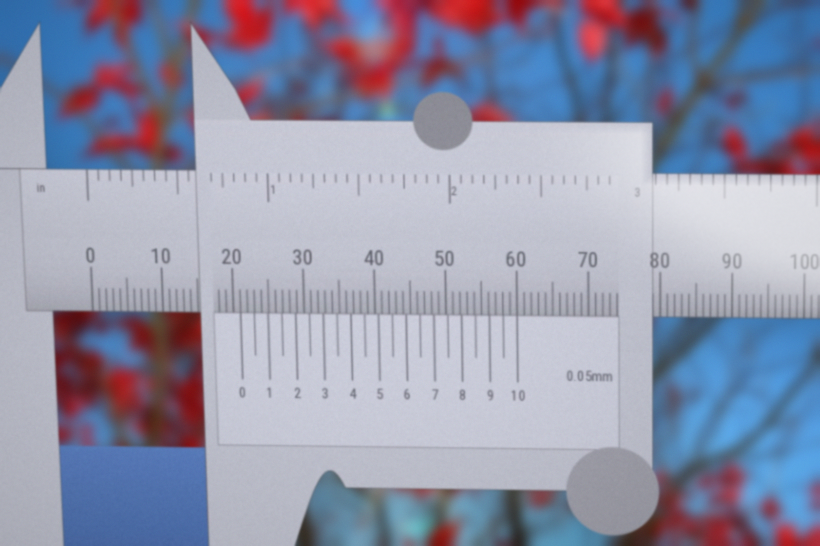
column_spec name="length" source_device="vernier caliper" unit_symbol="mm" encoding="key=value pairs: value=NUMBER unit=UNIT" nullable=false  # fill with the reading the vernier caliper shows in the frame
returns value=21.0 unit=mm
